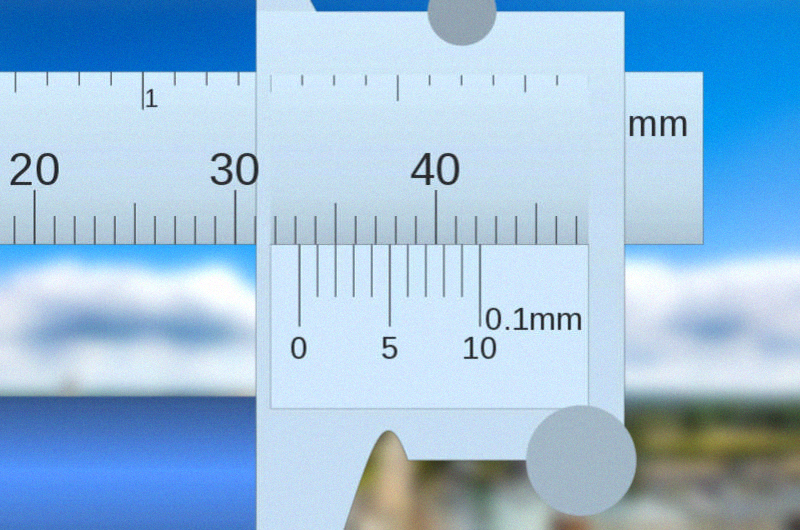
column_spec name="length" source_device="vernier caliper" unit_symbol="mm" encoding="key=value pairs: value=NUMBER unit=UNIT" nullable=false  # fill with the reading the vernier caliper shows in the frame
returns value=33.2 unit=mm
